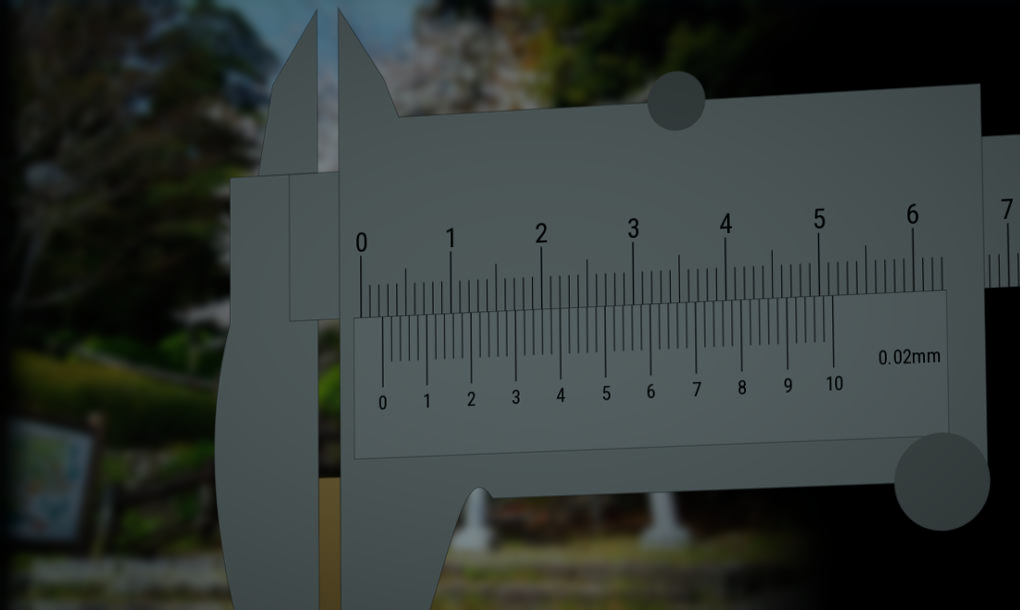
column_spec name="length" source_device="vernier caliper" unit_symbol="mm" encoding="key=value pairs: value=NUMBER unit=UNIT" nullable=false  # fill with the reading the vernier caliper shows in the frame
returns value=2.4 unit=mm
